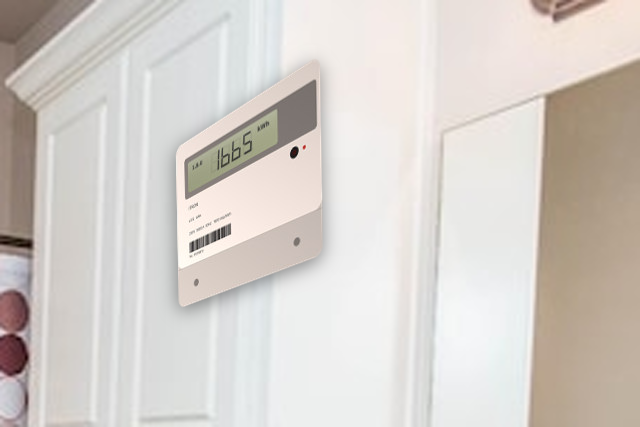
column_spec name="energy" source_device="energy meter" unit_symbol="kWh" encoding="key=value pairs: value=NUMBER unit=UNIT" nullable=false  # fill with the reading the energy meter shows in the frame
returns value=1665 unit=kWh
